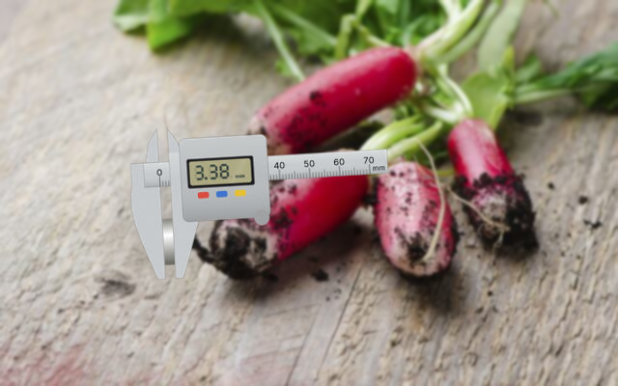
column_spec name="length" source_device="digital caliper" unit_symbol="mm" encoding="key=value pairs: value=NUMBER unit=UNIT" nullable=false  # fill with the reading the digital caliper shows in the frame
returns value=3.38 unit=mm
